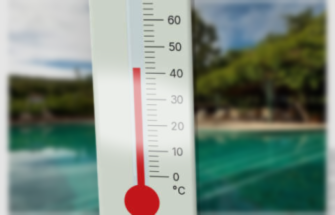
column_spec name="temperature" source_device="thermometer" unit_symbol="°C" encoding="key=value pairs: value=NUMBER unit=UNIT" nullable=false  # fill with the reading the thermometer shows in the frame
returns value=42 unit=°C
